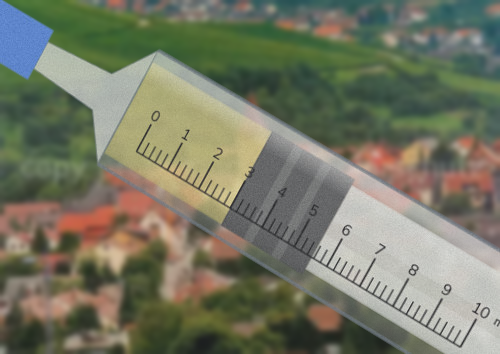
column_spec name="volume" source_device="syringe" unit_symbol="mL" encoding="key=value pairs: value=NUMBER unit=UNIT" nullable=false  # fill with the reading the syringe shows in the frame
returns value=3 unit=mL
